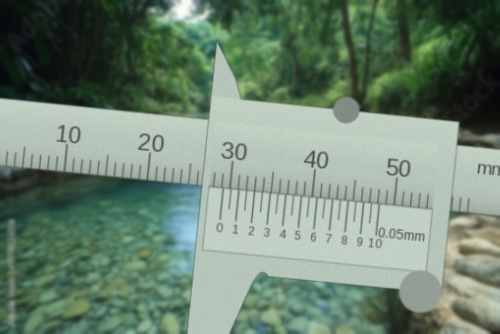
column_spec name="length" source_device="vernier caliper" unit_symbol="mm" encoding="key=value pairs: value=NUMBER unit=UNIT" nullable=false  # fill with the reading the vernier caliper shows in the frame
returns value=29.2 unit=mm
